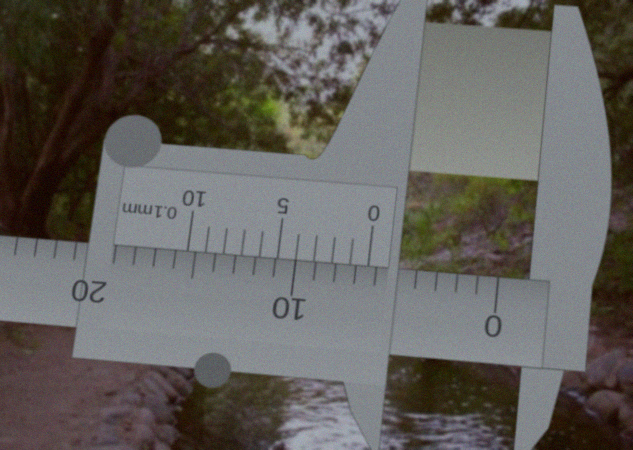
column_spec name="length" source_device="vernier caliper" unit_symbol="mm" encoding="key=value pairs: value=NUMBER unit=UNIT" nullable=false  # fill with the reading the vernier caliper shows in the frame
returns value=6.4 unit=mm
